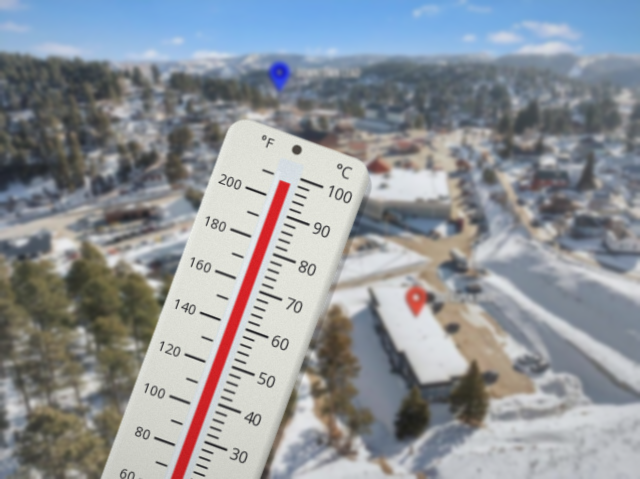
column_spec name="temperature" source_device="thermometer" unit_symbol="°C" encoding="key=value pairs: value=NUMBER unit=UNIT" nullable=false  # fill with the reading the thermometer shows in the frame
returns value=98 unit=°C
